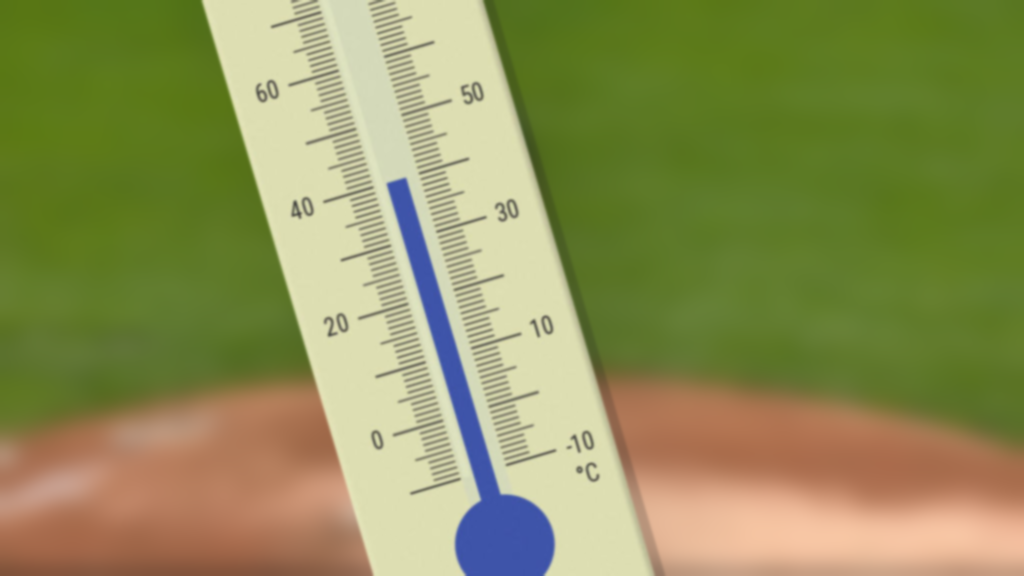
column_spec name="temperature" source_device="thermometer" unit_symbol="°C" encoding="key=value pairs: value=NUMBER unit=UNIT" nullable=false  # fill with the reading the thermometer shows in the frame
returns value=40 unit=°C
